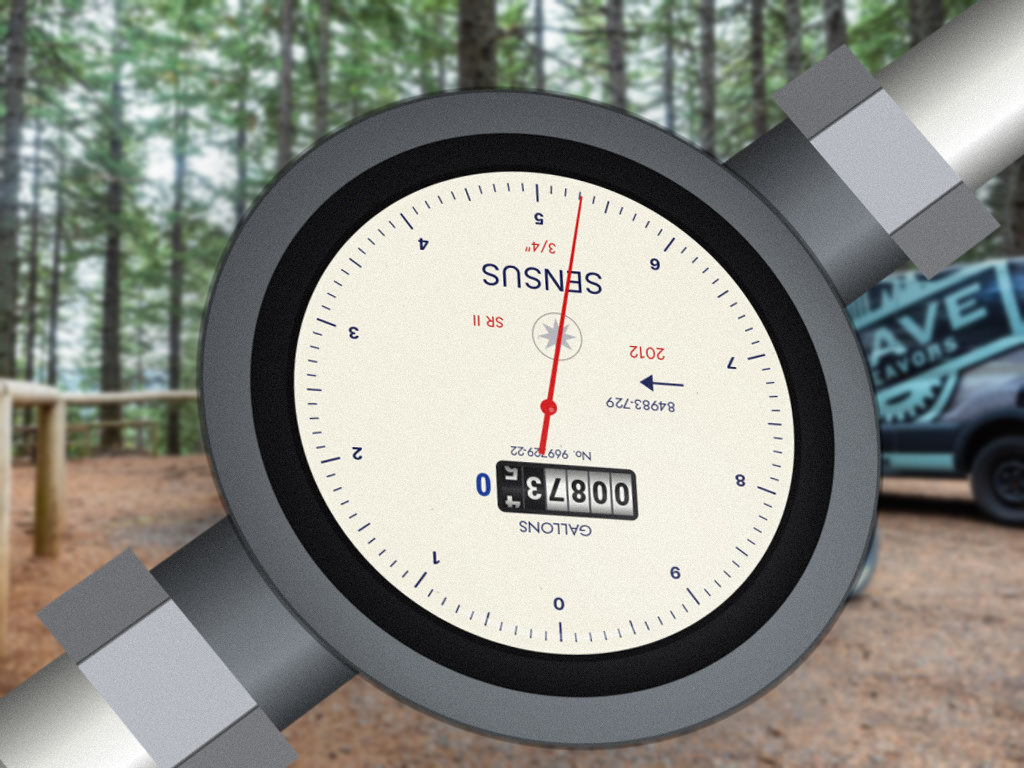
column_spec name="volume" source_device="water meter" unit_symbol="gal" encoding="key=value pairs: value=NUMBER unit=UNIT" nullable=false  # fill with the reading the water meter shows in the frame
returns value=87345.3 unit=gal
